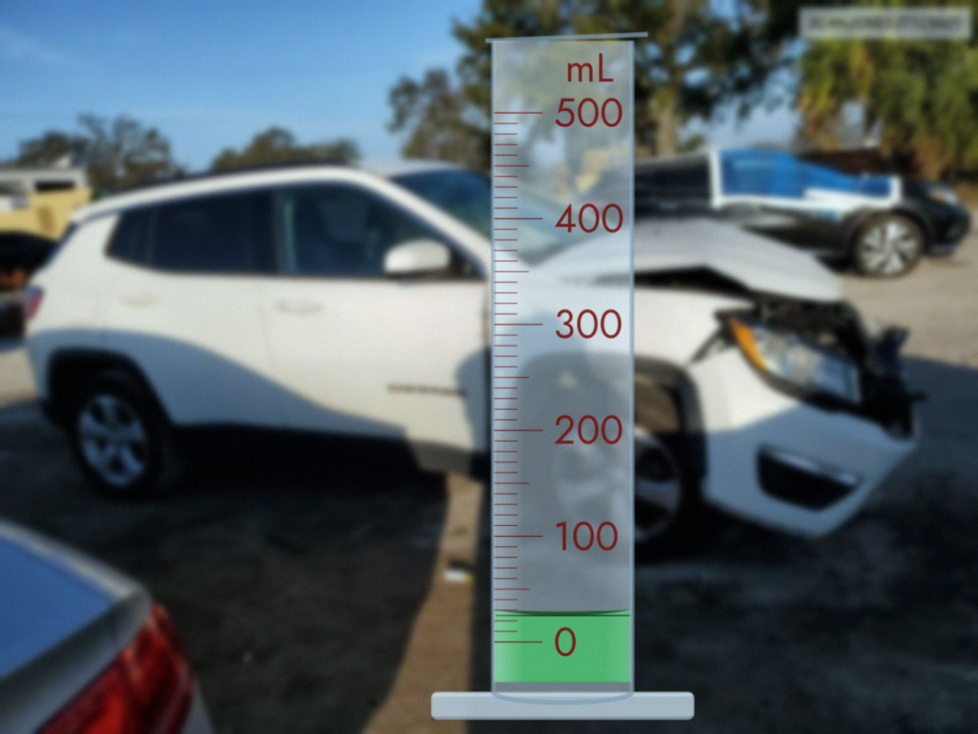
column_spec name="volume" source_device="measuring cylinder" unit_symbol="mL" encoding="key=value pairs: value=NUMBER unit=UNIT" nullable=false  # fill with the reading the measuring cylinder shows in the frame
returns value=25 unit=mL
